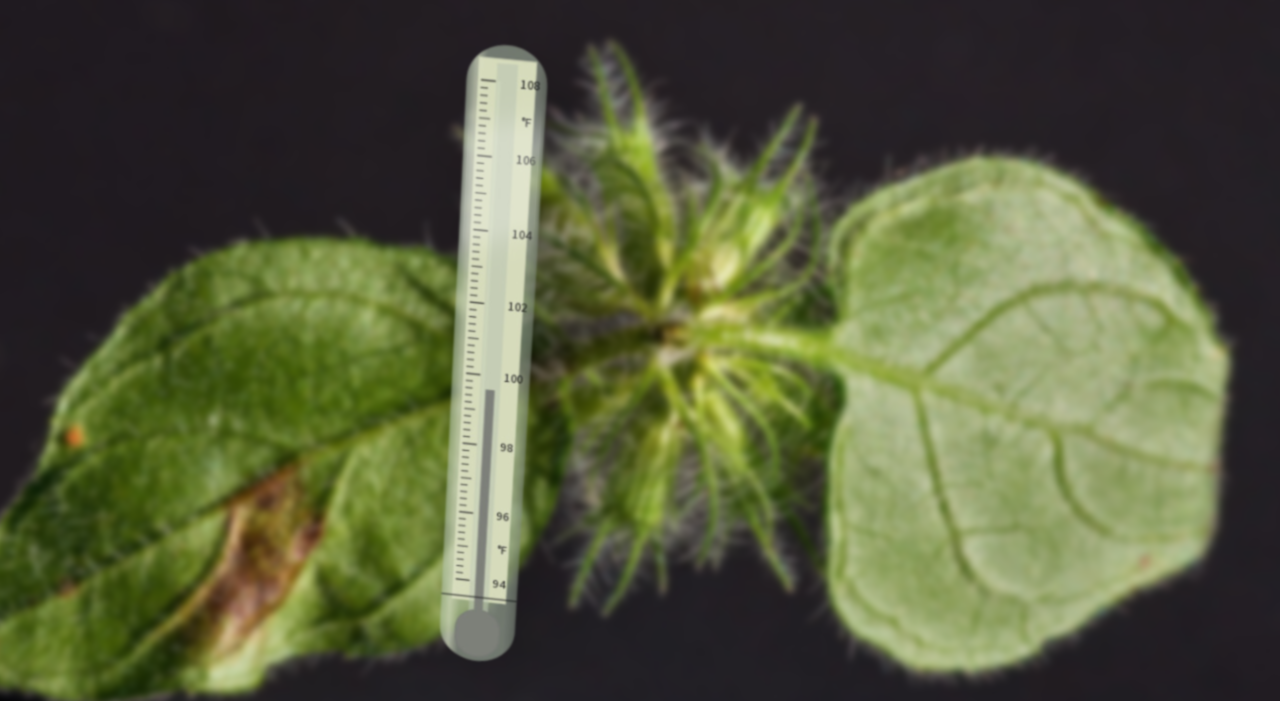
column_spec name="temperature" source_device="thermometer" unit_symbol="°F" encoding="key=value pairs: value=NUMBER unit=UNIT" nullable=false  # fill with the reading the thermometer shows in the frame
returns value=99.6 unit=°F
